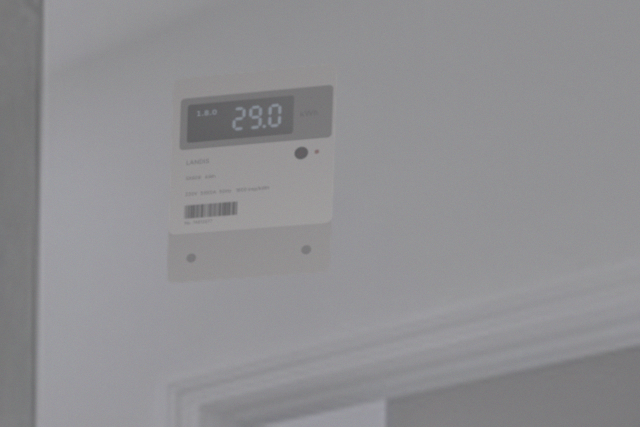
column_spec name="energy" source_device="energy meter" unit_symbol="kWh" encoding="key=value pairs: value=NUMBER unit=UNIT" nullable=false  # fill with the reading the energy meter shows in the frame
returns value=29.0 unit=kWh
